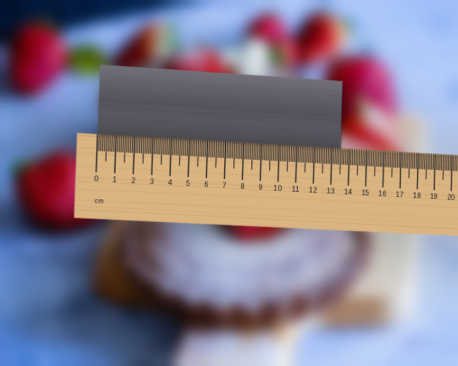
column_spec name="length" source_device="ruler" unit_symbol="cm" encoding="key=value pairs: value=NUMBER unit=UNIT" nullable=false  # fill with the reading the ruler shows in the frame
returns value=13.5 unit=cm
